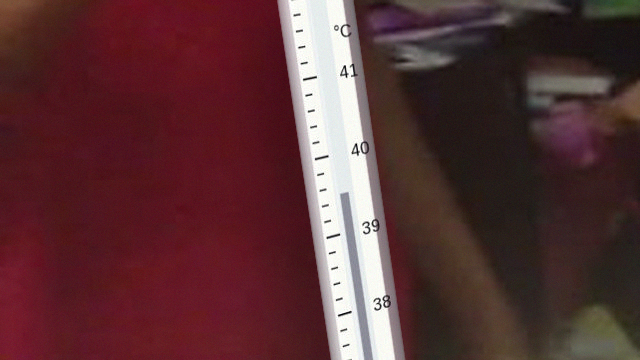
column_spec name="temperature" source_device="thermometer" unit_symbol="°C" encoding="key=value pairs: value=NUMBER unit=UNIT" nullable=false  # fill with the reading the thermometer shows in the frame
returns value=39.5 unit=°C
